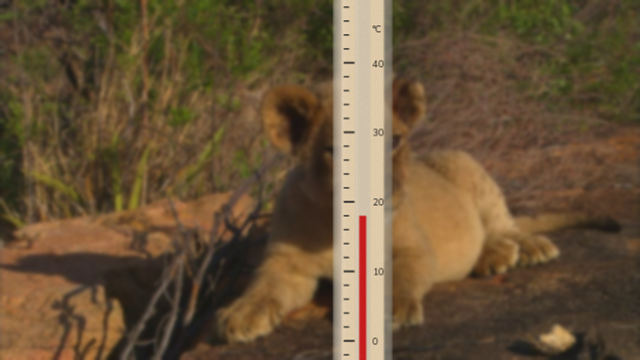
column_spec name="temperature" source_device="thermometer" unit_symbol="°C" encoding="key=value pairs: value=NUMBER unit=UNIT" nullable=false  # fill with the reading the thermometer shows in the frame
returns value=18 unit=°C
